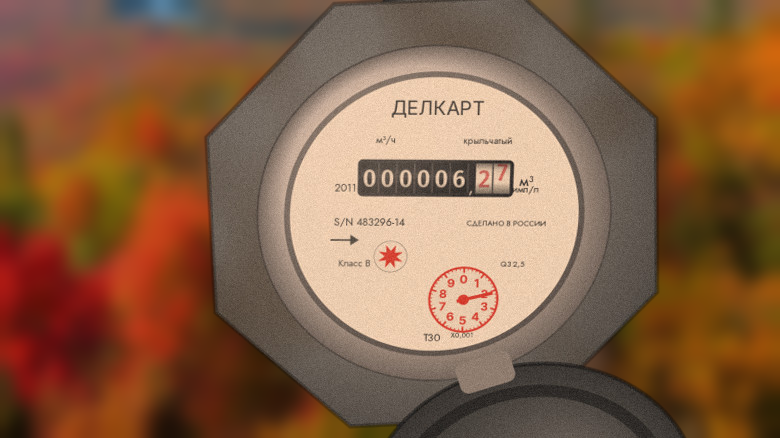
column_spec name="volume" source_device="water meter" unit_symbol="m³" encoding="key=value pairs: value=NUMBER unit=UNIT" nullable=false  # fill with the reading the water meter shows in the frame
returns value=6.272 unit=m³
